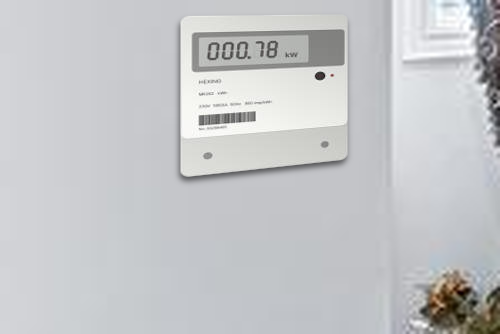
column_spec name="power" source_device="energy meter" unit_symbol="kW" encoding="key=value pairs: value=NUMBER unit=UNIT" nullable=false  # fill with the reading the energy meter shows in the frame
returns value=0.78 unit=kW
